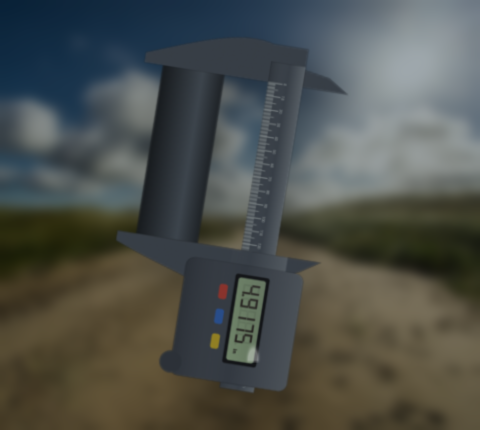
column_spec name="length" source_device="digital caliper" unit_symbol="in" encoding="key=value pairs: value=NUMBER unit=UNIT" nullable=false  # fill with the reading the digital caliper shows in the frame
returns value=4.9175 unit=in
